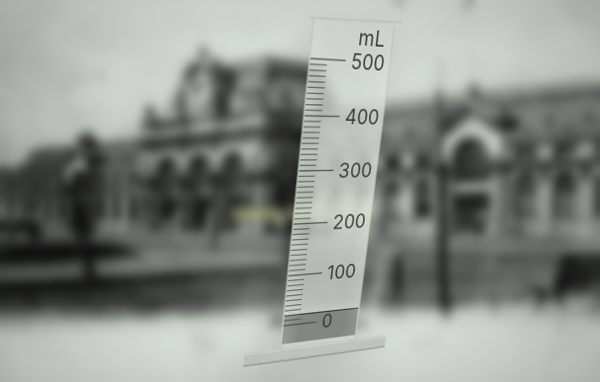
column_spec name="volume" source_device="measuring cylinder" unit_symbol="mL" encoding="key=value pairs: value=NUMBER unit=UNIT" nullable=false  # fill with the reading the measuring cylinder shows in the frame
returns value=20 unit=mL
